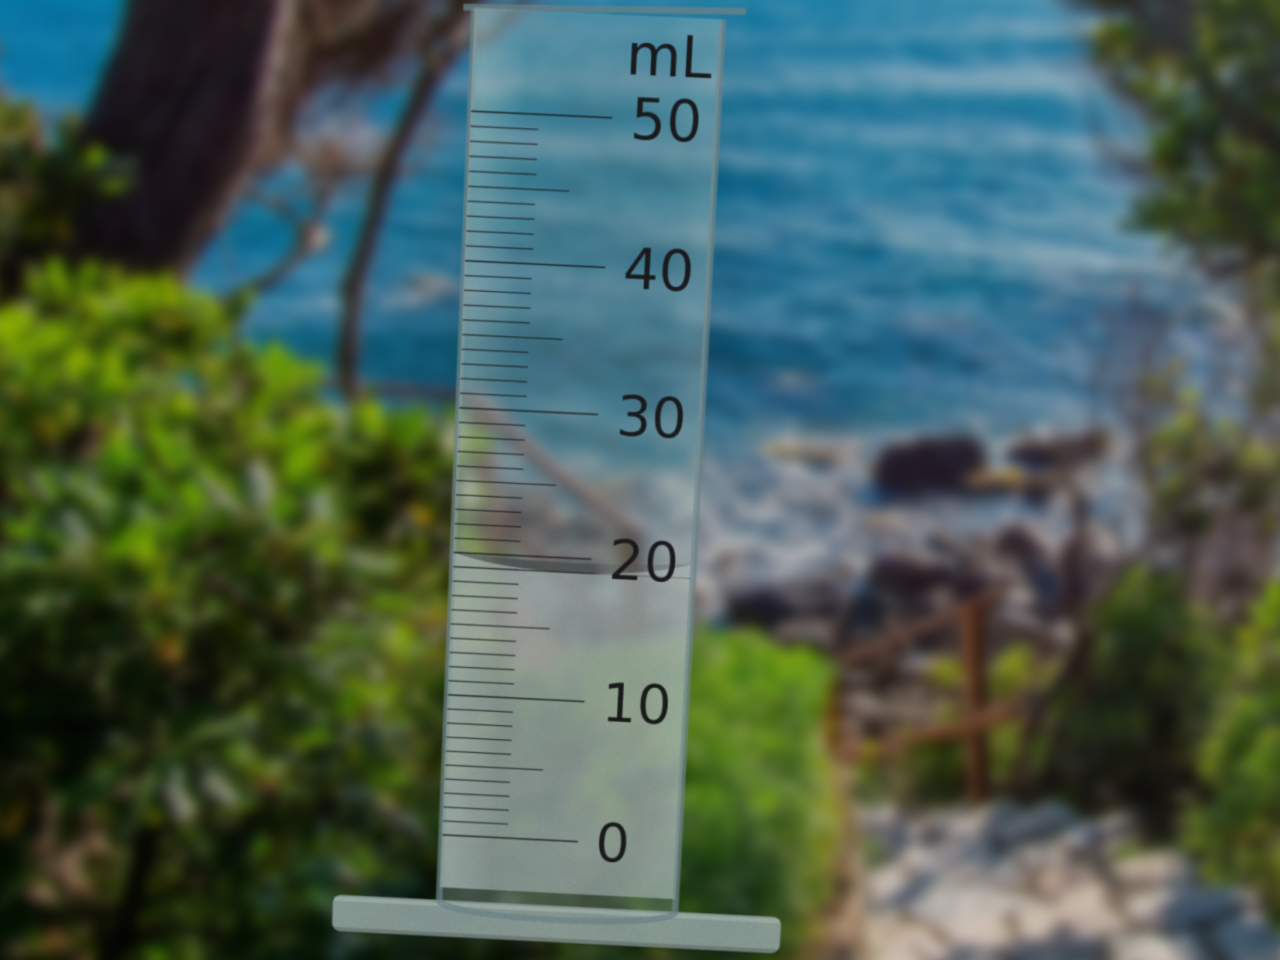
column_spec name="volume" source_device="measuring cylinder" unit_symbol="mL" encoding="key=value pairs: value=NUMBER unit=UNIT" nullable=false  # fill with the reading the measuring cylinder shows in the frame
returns value=19 unit=mL
